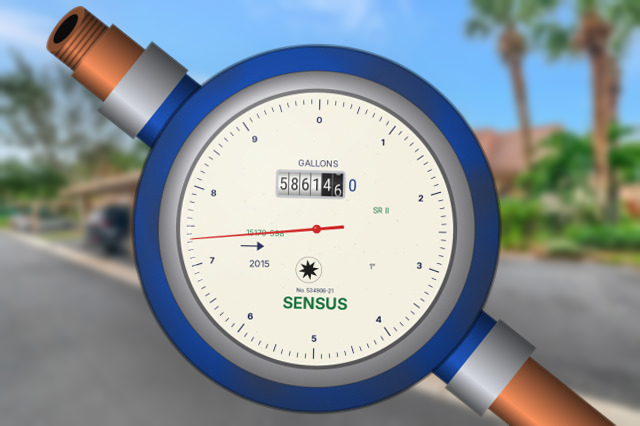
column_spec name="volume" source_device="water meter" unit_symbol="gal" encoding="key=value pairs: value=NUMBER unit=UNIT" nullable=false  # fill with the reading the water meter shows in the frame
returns value=5861457.3 unit=gal
